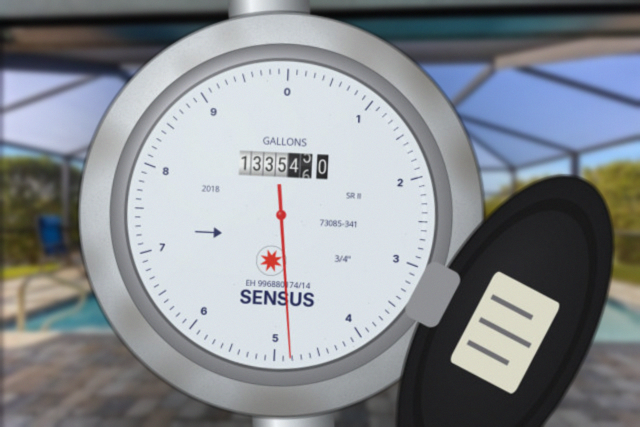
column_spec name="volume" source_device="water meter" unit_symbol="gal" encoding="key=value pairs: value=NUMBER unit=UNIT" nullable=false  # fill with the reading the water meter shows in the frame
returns value=1335454.8 unit=gal
